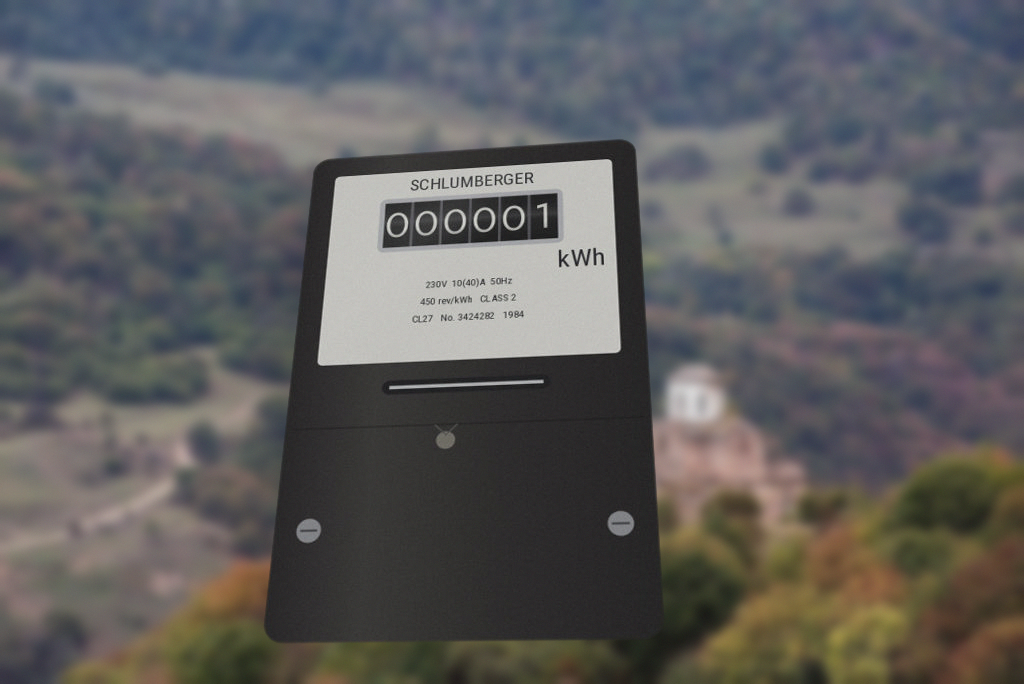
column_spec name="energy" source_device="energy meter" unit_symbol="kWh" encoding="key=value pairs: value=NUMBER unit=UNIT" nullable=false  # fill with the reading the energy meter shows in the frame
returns value=1 unit=kWh
